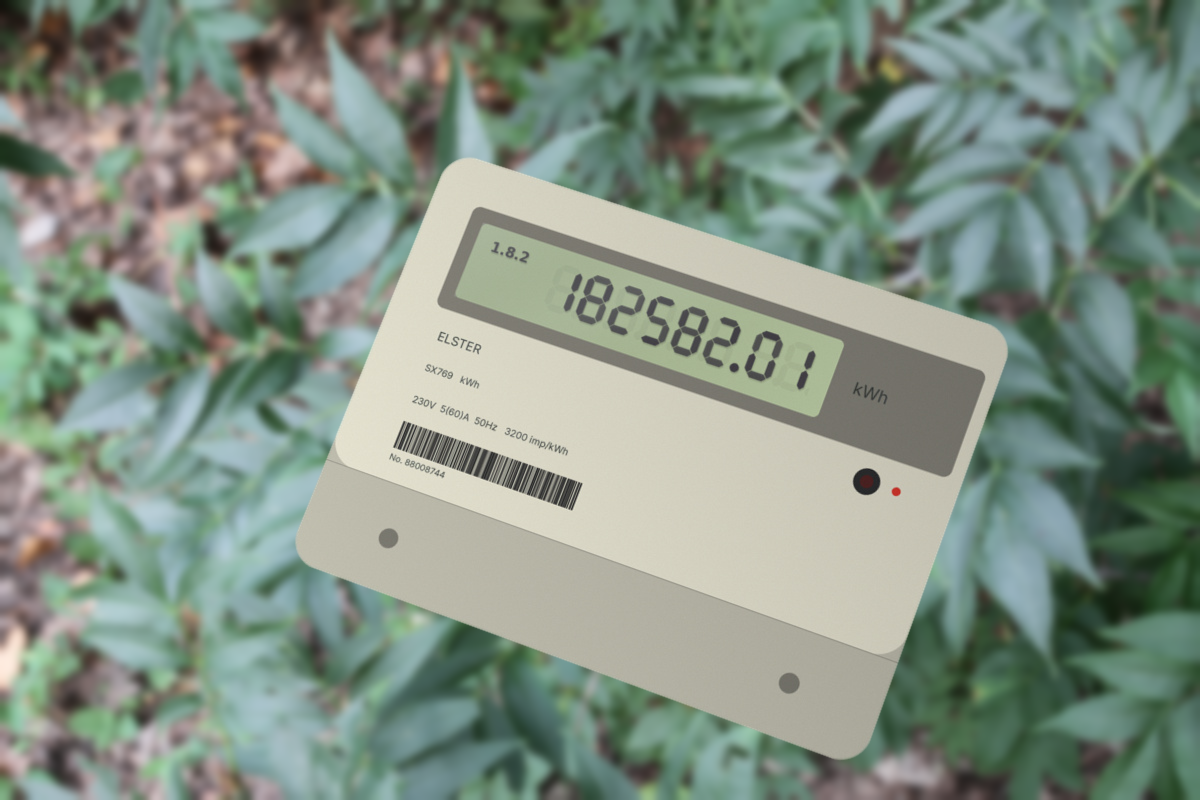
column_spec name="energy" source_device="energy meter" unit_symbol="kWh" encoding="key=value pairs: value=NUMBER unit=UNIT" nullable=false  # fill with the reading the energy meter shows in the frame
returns value=182582.01 unit=kWh
